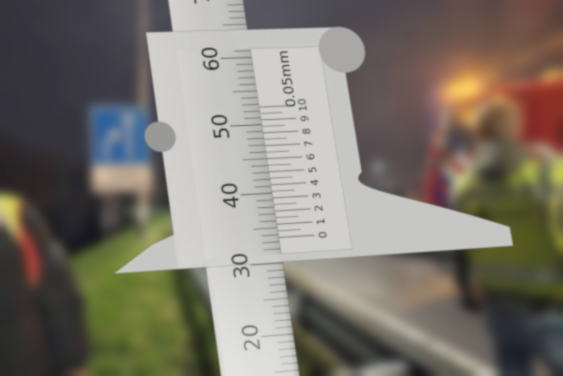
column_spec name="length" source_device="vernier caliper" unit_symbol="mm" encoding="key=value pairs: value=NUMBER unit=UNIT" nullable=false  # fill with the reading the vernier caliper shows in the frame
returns value=33.6 unit=mm
